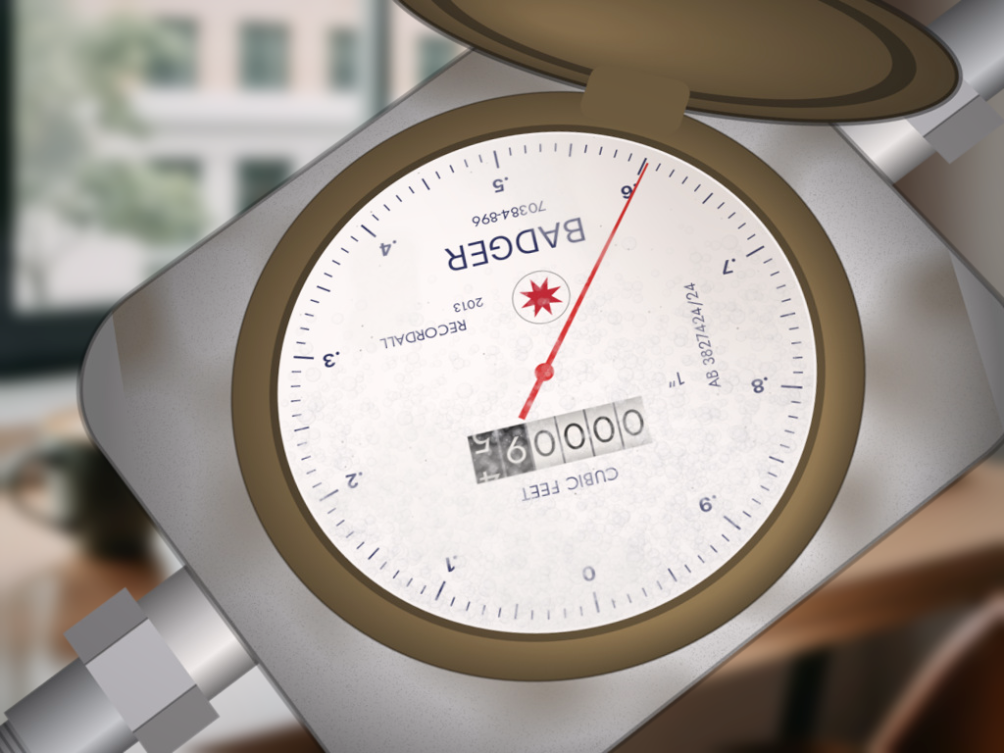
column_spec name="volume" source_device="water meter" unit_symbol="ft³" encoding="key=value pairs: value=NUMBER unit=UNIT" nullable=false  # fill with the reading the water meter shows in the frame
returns value=94.60 unit=ft³
